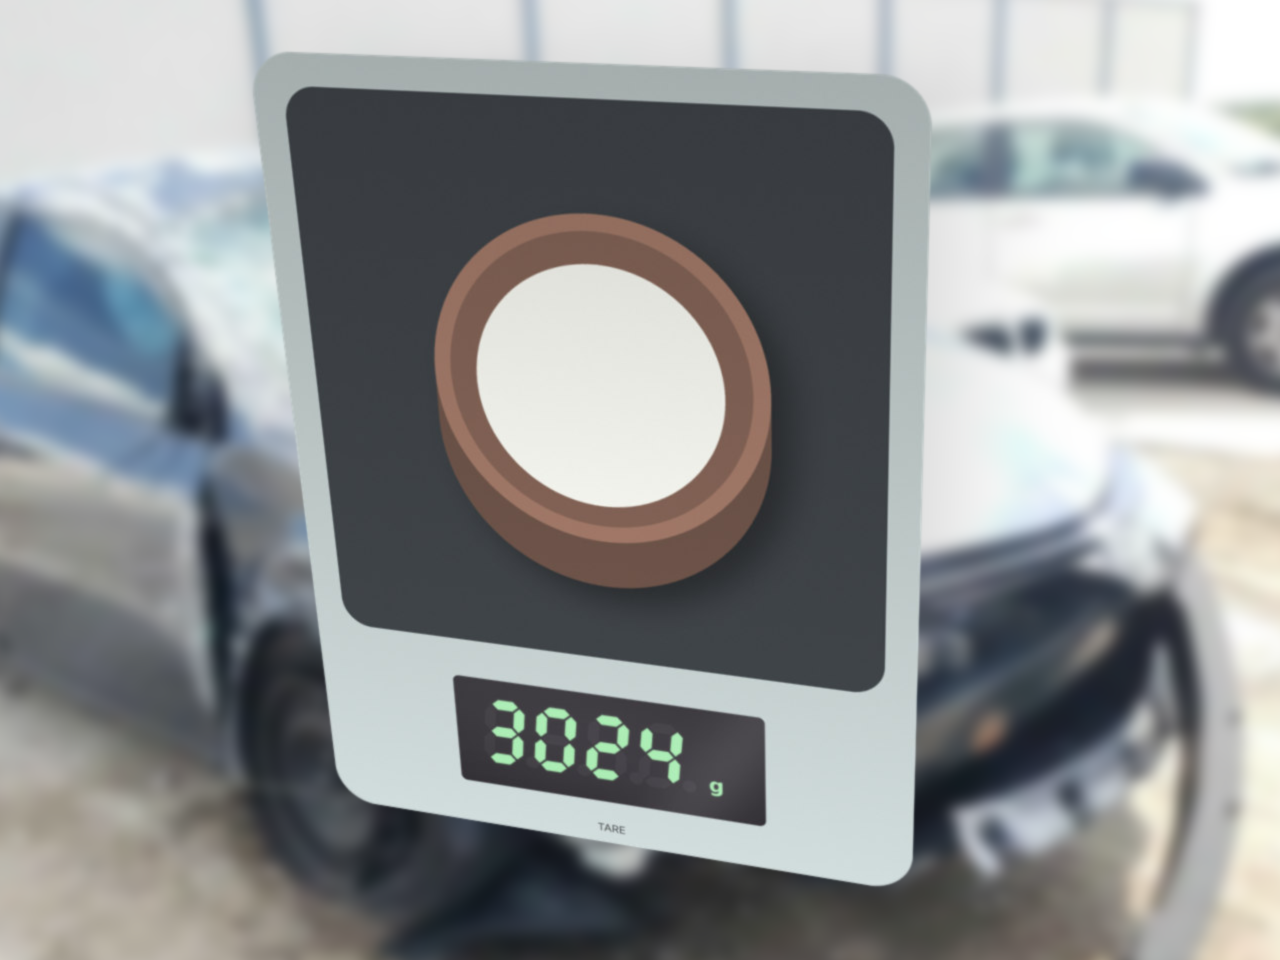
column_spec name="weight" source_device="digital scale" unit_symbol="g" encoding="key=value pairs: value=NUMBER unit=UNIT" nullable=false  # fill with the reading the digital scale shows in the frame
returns value=3024 unit=g
